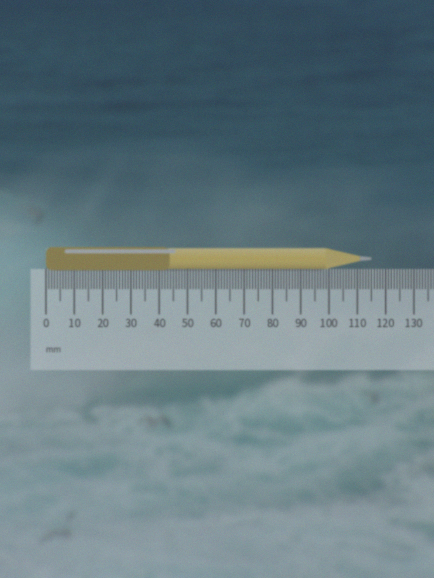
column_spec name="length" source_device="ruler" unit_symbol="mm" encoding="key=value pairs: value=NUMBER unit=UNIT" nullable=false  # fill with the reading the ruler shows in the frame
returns value=115 unit=mm
